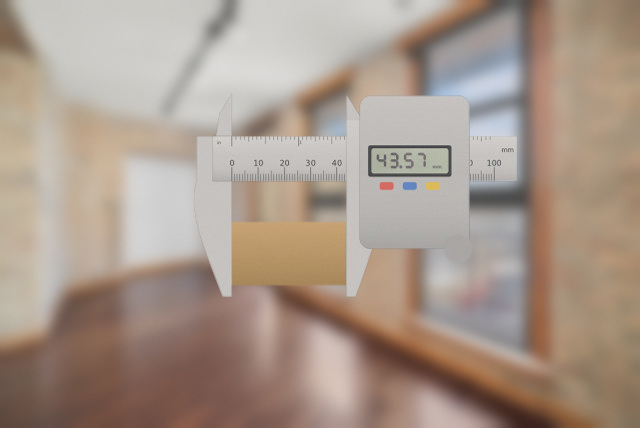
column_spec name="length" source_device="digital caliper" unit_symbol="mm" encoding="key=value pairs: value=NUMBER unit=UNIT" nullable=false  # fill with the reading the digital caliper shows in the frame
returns value=43.57 unit=mm
